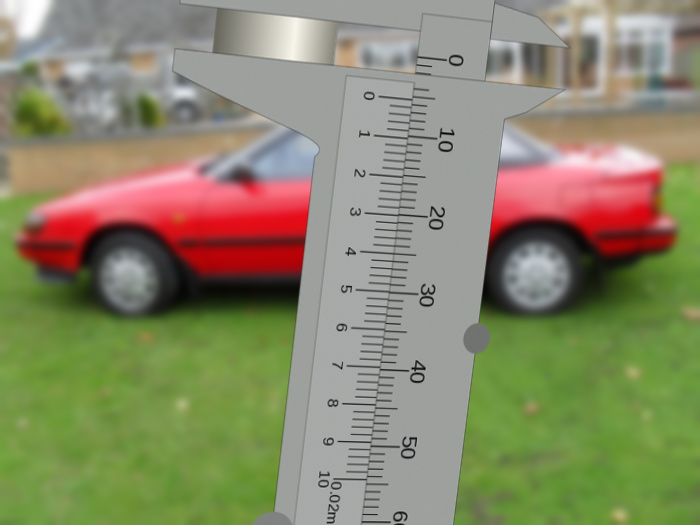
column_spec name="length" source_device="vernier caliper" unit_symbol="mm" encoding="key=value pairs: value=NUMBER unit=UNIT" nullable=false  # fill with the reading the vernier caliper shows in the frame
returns value=5.4 unit=mm
